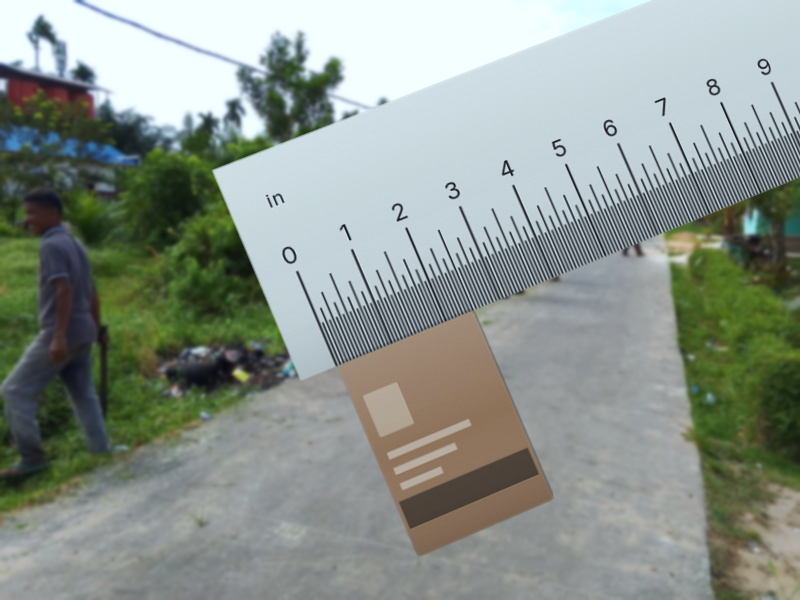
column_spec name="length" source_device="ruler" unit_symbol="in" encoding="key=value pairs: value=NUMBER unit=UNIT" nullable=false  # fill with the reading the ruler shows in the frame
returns value=2.5 unit=in
